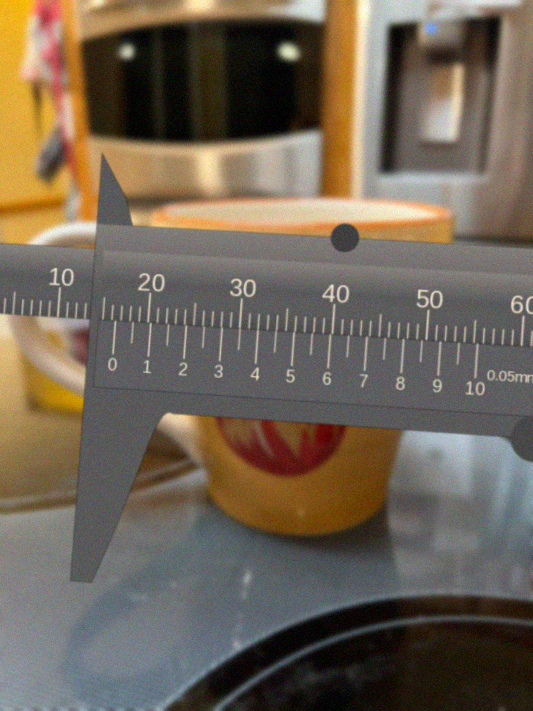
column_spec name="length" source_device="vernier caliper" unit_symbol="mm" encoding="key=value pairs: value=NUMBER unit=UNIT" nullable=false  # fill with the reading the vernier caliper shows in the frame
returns value=16.4 unit=mm
